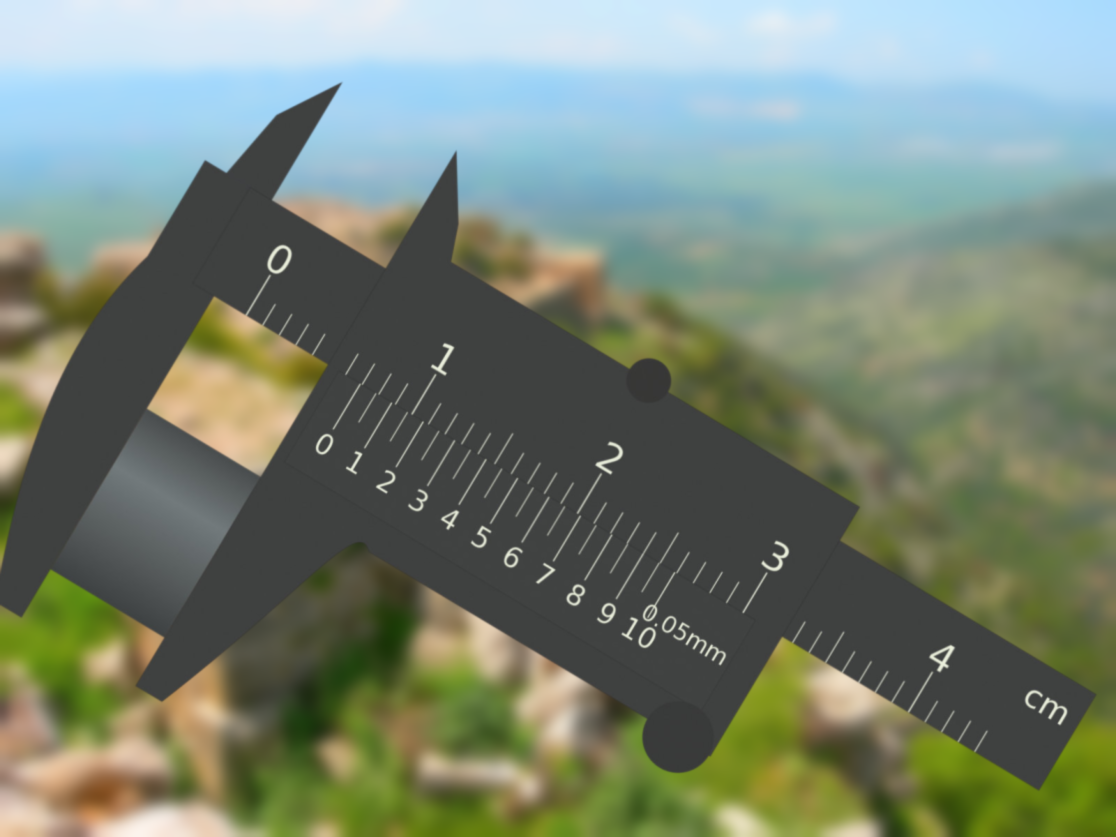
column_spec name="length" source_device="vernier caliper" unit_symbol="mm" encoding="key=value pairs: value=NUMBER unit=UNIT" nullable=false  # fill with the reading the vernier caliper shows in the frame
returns value=6.9 unit=mm
